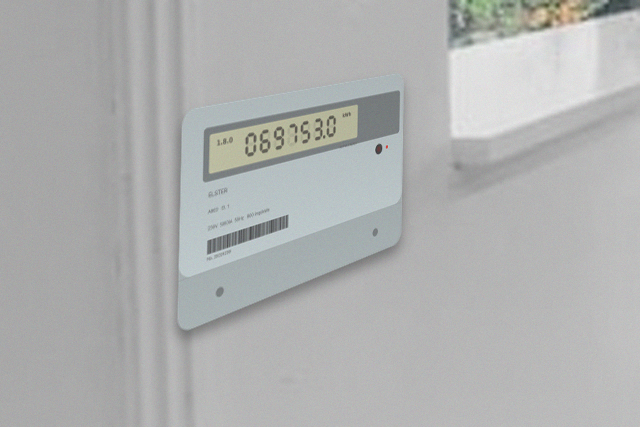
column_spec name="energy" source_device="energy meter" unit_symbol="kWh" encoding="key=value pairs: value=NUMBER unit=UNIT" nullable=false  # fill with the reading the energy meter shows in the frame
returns value=69753.0 unit=kWh
